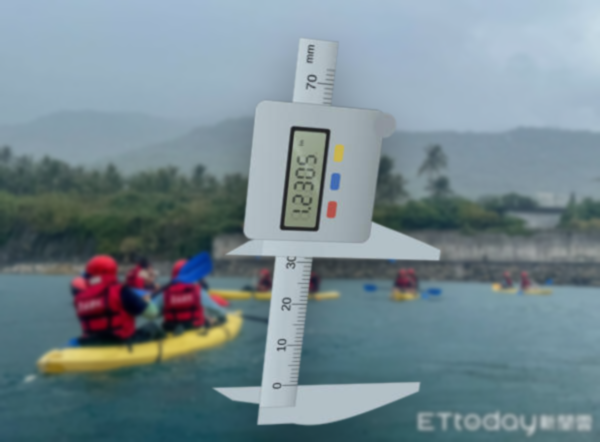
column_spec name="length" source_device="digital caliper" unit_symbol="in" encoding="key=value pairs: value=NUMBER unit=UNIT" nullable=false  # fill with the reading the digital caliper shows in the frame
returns value=1.2305 unit=in
